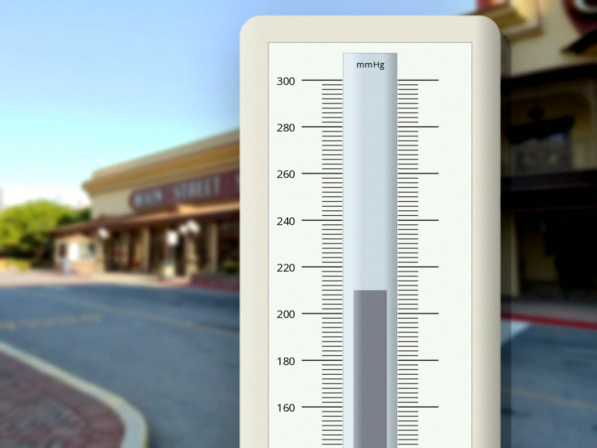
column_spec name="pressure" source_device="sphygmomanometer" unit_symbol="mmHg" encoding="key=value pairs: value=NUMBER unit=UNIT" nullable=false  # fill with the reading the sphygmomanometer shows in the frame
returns value=210 unit=mmHg
